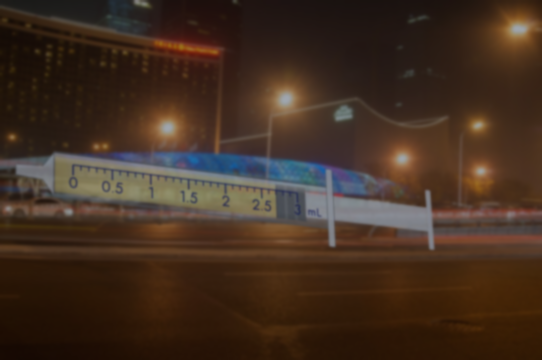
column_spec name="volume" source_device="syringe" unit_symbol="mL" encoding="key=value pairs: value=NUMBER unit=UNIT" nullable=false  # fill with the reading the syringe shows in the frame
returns value=2.7 unit=mL
